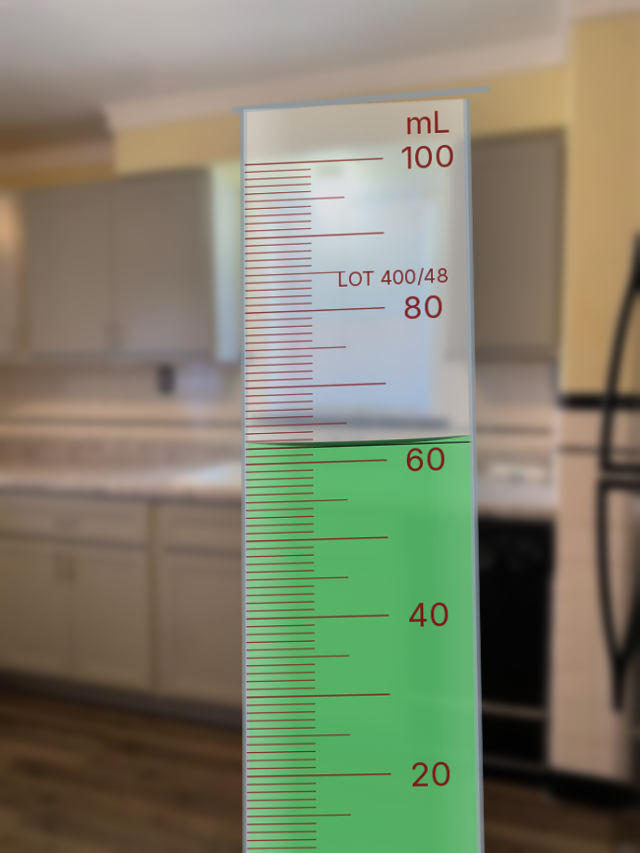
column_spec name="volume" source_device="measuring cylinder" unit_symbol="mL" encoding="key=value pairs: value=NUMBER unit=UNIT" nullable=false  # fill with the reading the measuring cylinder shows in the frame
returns value=62 unit=mL
